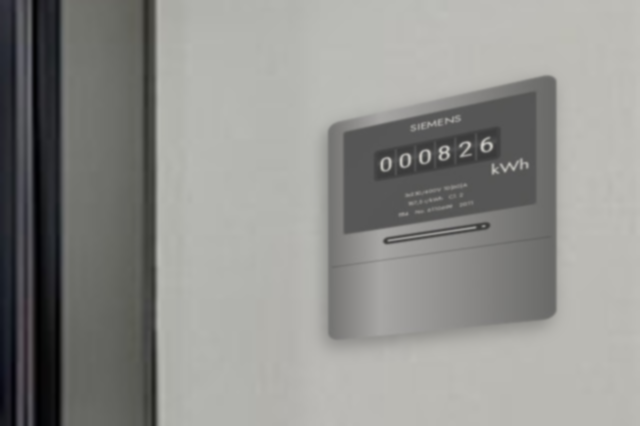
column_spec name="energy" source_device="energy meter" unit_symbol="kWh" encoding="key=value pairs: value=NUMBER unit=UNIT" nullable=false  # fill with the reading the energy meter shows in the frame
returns value=826 unit=kWh
